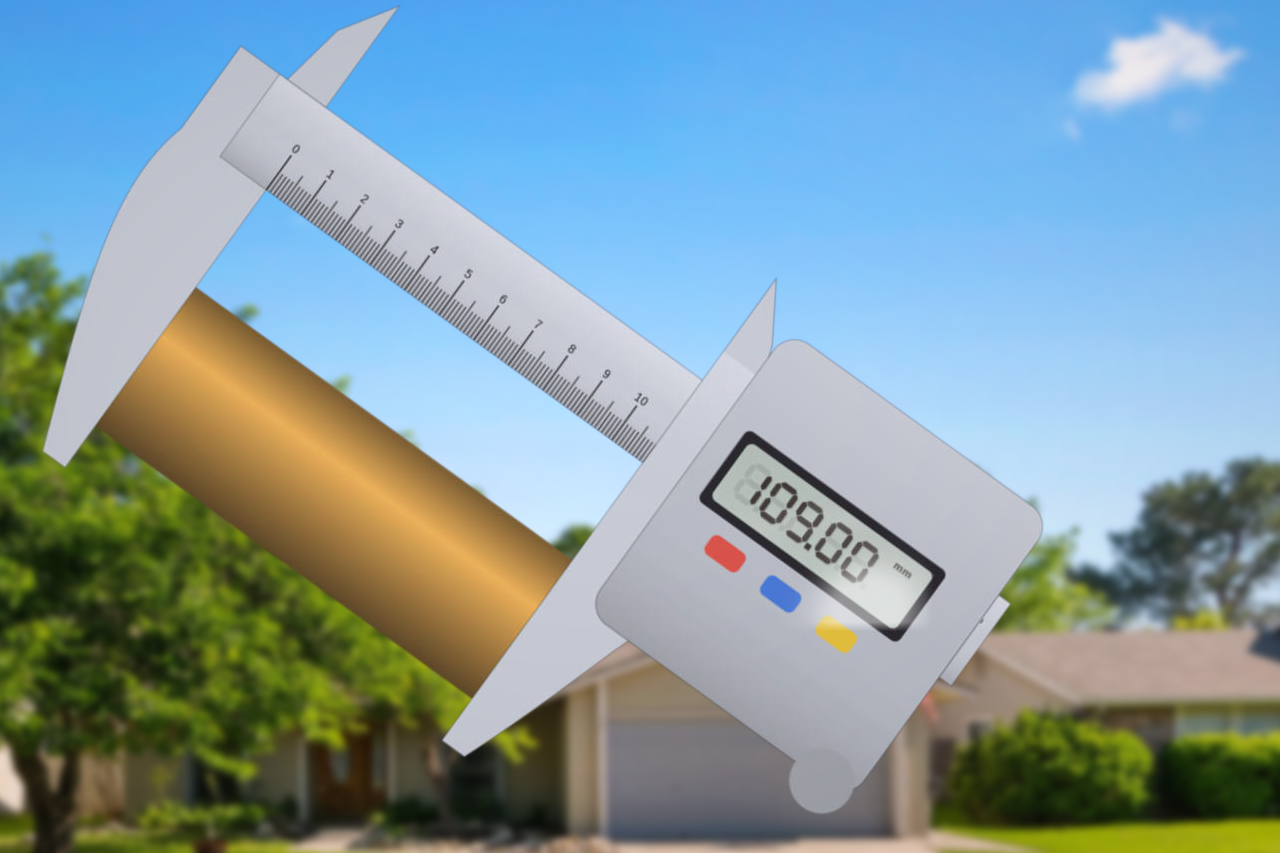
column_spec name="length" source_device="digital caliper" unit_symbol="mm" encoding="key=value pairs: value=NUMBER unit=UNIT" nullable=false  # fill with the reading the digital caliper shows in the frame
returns value=109.00 unit=mm
